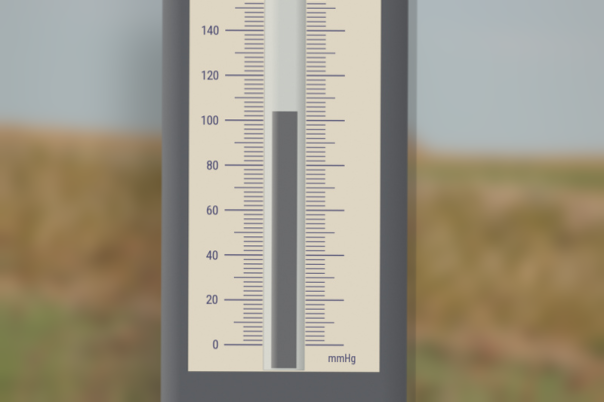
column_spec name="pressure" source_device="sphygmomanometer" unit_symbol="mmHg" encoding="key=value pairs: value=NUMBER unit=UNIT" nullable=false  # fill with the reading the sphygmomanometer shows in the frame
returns value=104 unit=mmHg
